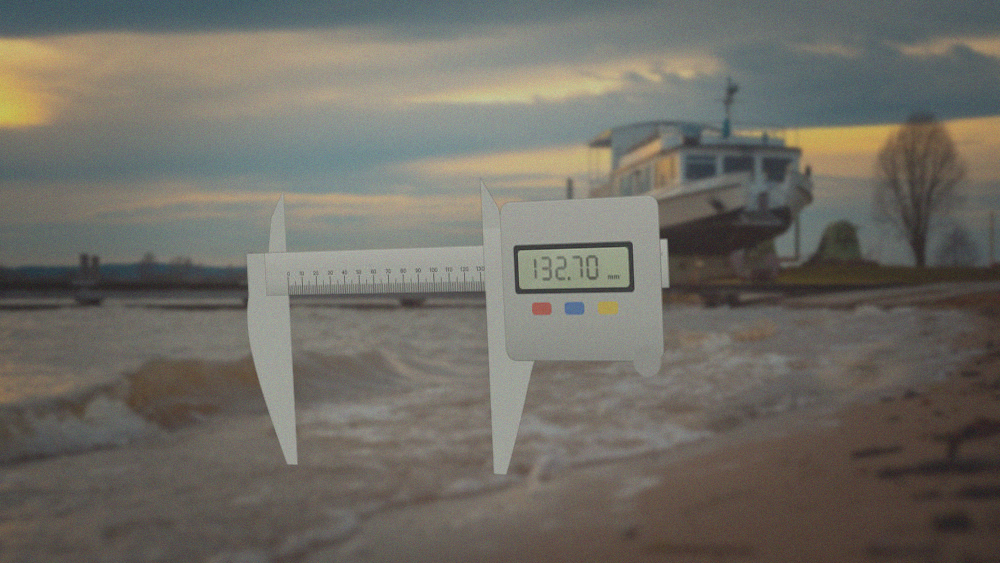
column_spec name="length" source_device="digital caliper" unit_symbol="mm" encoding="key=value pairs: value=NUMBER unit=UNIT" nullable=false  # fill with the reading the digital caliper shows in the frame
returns value=132.70 unit=mm
